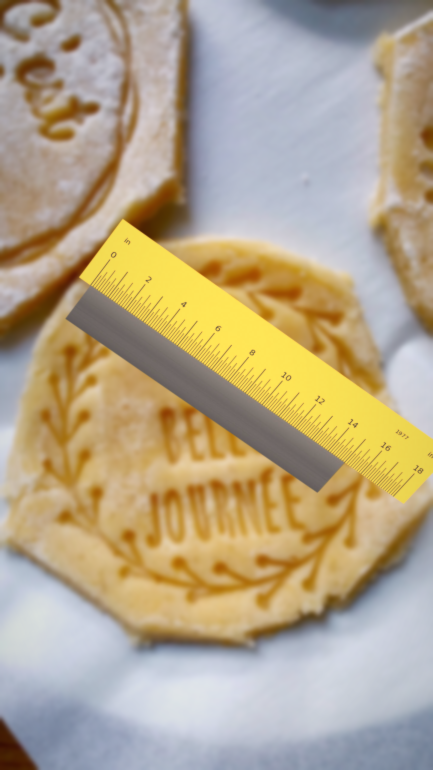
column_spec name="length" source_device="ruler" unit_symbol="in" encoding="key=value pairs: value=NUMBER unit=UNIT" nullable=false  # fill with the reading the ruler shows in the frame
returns value=15 unit=in
